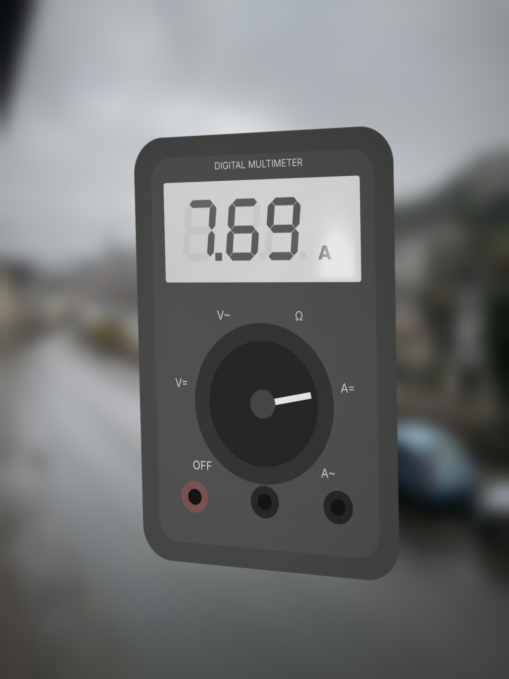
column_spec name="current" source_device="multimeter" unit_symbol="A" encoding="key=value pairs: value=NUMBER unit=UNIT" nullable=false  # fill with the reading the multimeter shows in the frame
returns value=7.69 unit=A
